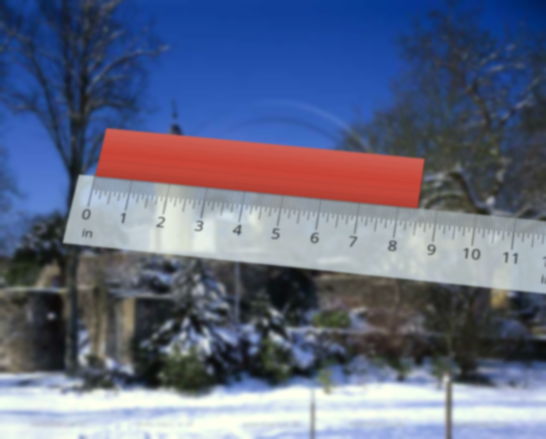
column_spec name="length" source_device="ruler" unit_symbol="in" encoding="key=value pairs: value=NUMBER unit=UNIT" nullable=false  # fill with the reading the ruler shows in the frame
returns value=8.5 unit=in
